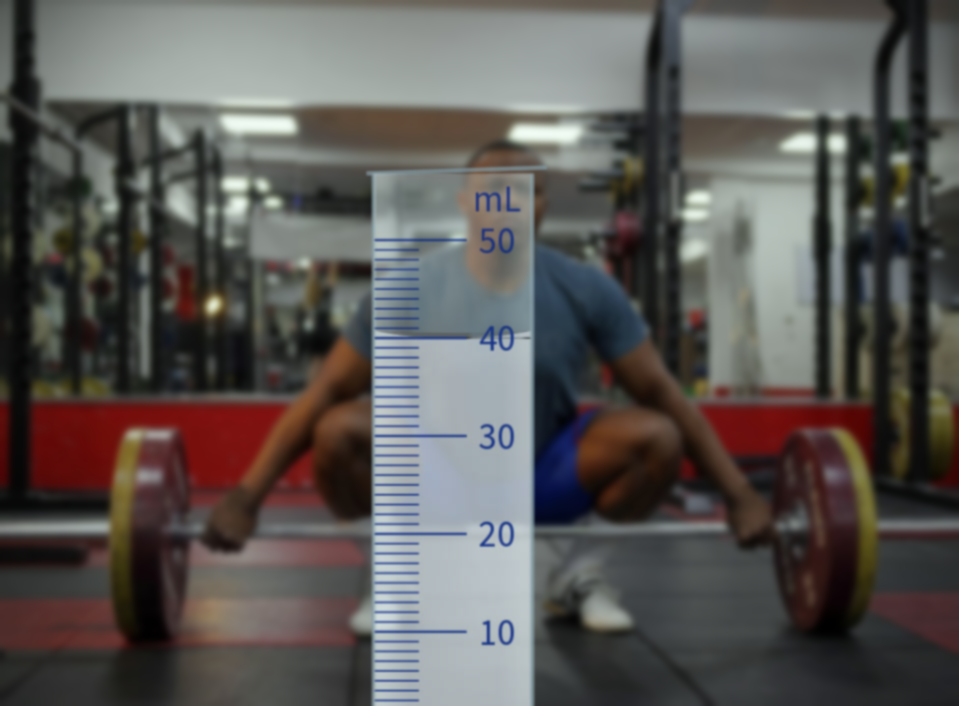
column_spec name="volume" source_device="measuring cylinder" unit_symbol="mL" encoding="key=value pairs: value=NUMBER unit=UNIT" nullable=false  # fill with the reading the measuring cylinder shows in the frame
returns value=40 unit=mL
